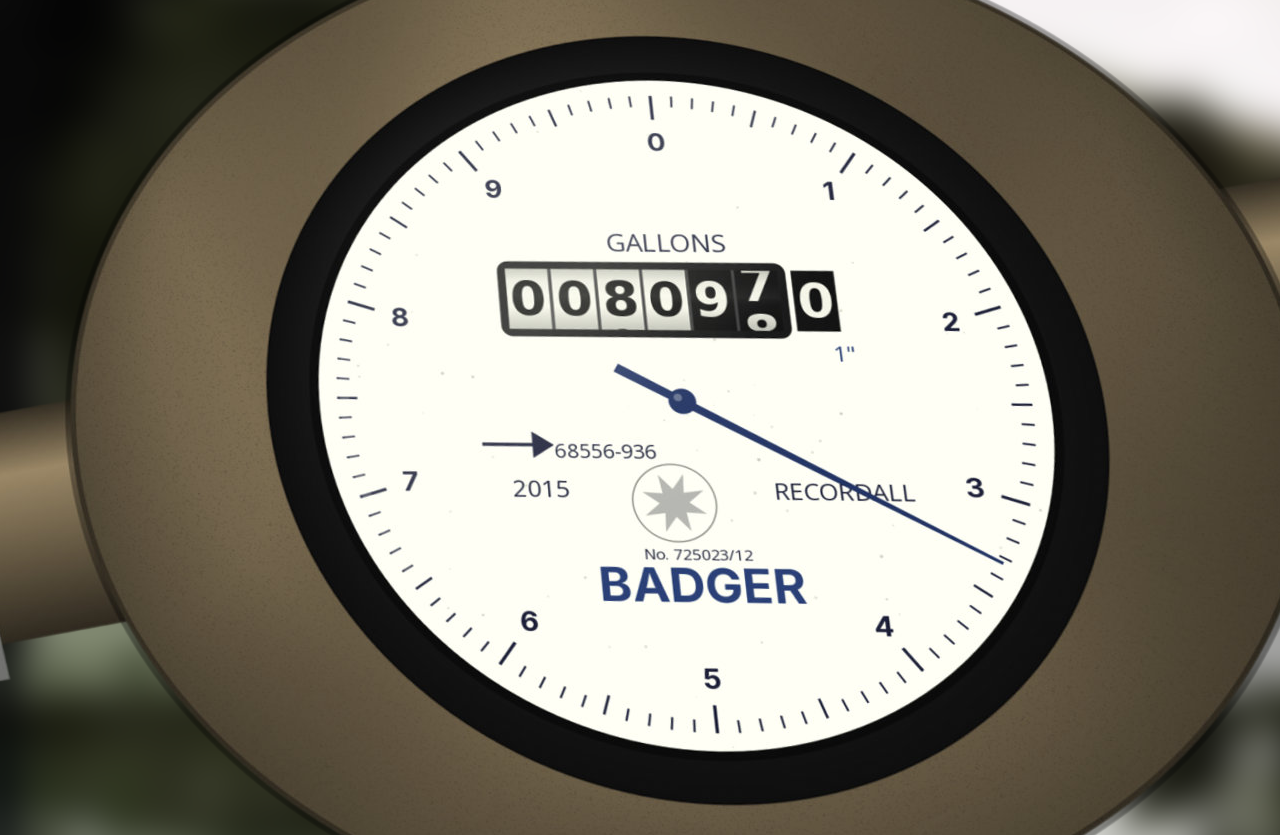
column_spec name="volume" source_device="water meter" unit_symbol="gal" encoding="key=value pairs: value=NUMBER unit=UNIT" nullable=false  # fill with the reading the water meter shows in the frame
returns value=80973.3 unit=gal
